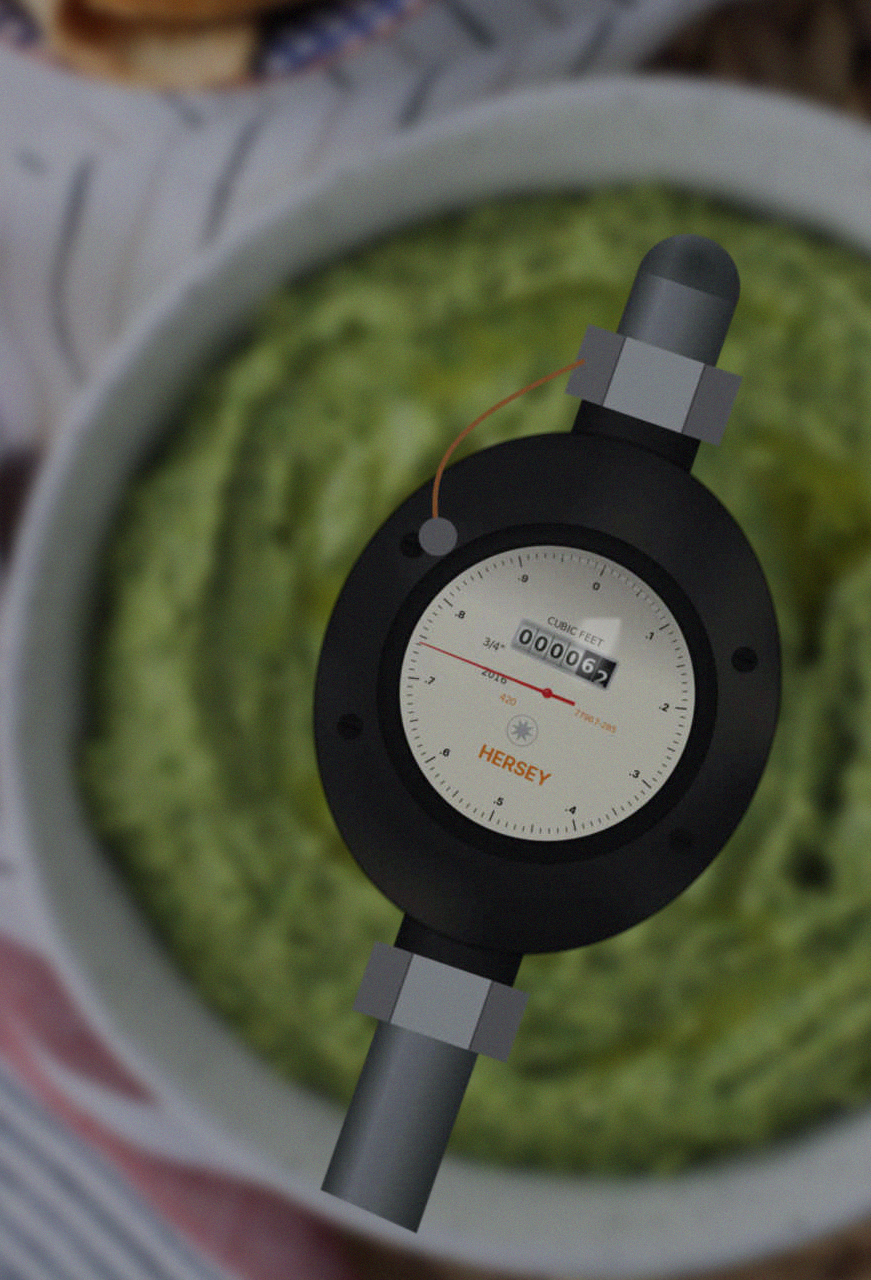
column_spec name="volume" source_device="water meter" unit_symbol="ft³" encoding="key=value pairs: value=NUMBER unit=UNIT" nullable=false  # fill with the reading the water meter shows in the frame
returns value=61.74 unit=ft³
